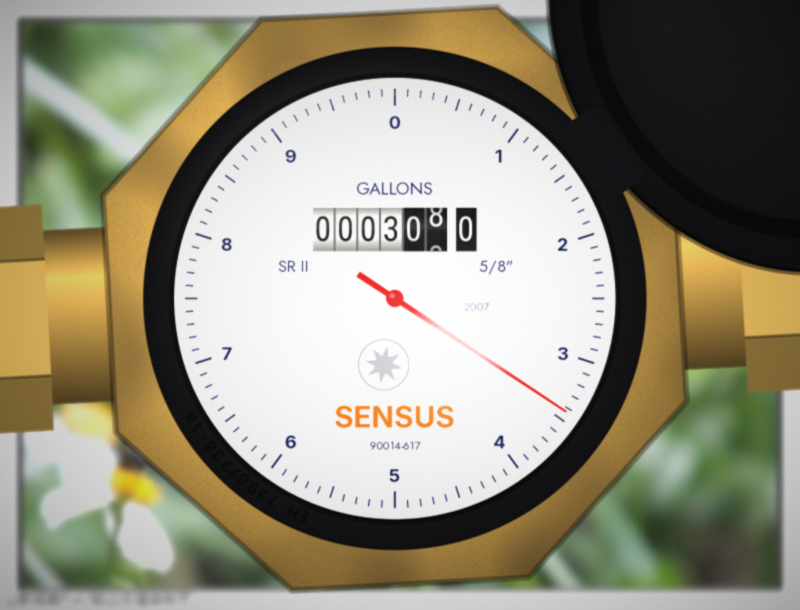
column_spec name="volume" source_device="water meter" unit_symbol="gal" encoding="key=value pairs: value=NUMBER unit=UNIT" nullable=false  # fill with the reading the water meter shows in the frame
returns value=3083.4 unit=gal
